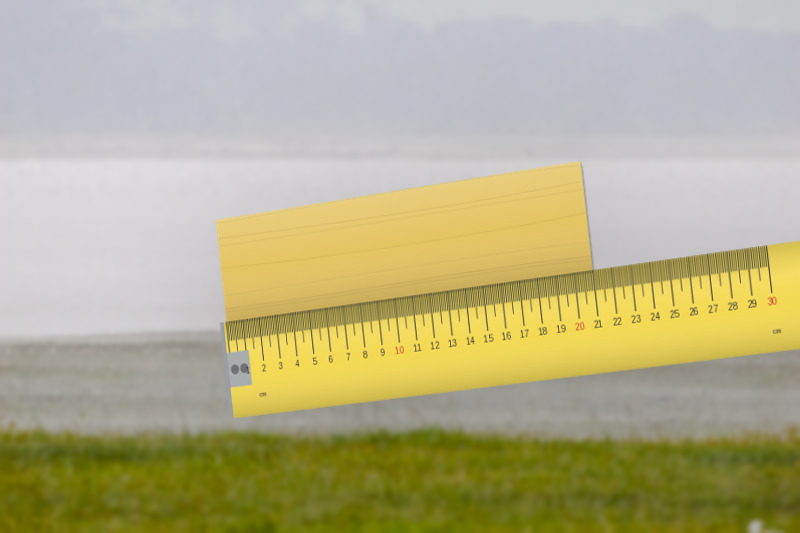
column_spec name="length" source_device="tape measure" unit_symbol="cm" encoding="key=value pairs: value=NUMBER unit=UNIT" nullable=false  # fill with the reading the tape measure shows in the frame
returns value=21 unit=cm
